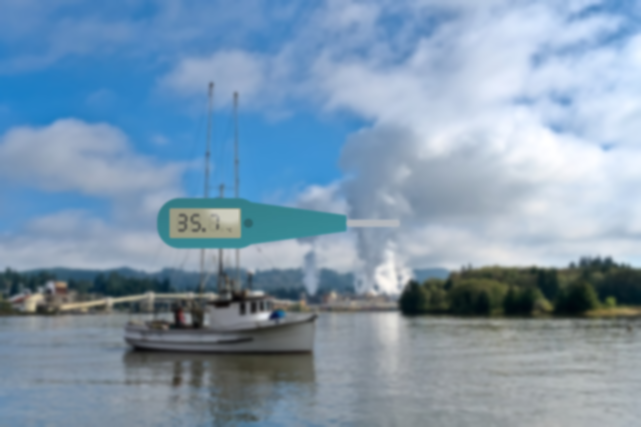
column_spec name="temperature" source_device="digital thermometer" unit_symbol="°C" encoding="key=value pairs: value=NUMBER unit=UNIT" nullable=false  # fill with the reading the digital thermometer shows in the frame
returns value=35.7 unit=°C
